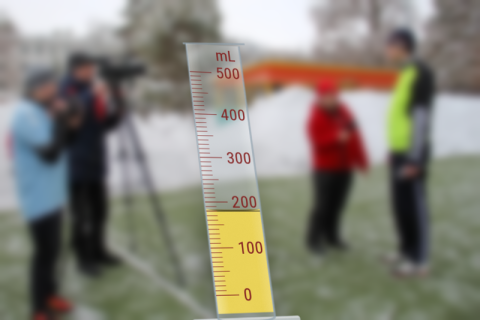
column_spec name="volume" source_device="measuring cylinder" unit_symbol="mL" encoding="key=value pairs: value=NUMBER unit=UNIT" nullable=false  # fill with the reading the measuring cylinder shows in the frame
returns value=180 unit=mL
